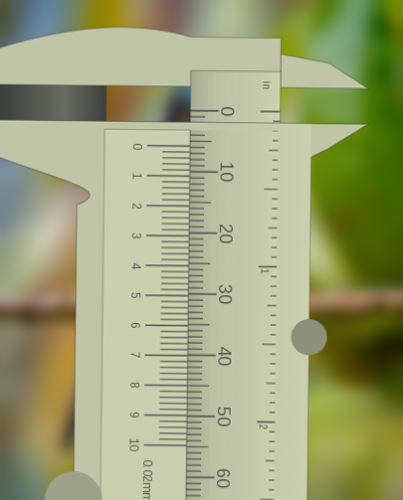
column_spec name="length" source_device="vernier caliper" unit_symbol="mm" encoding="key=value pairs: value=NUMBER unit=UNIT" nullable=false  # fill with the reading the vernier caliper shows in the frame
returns value=5.8 unit=mm
